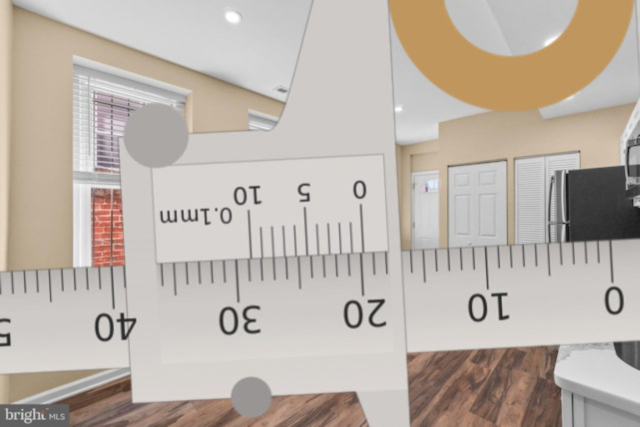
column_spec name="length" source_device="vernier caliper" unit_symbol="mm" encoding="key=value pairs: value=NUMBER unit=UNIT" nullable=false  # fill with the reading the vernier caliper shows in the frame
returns value=19.8 unit=mm
